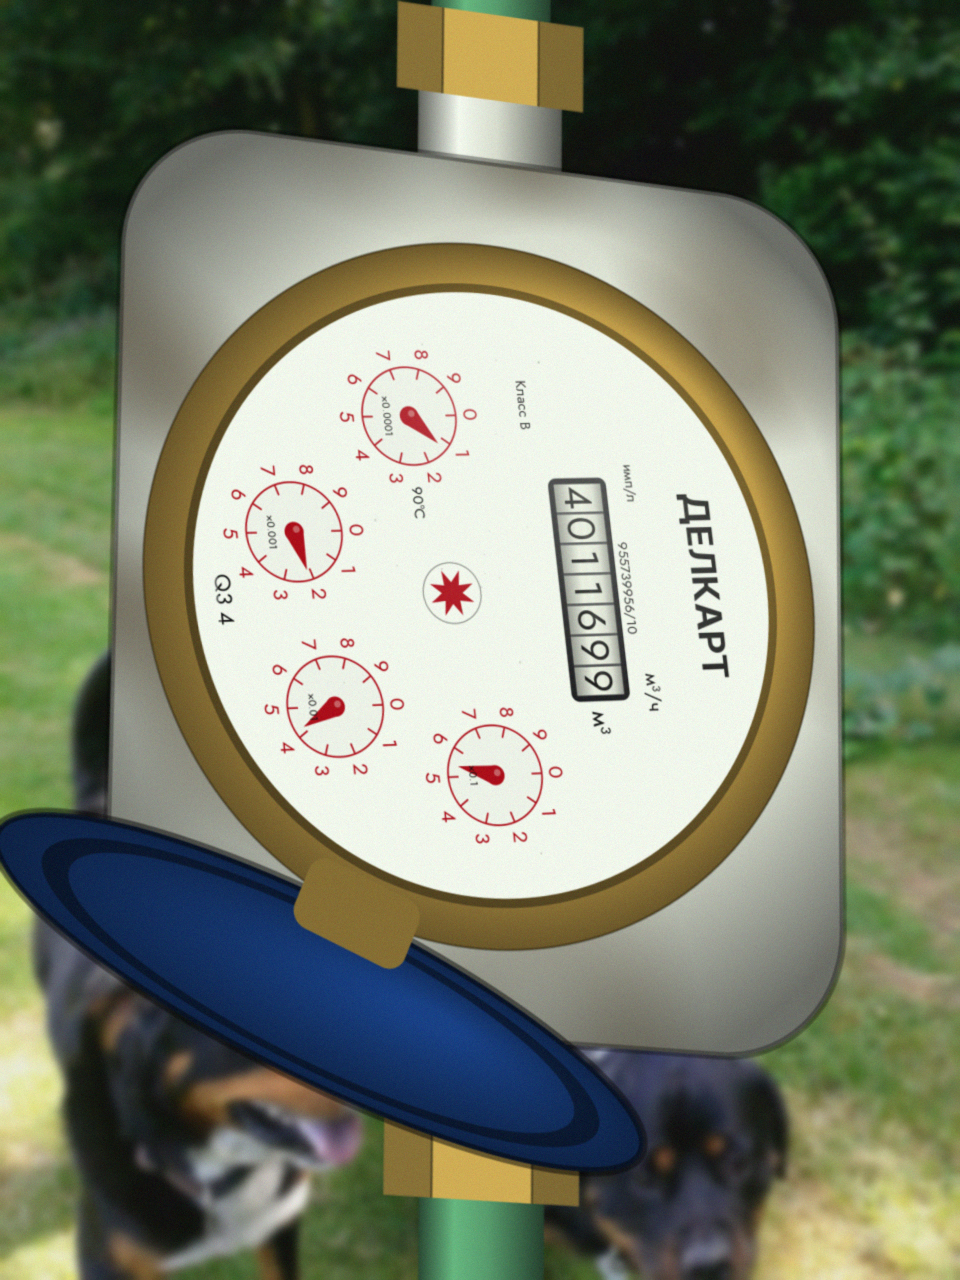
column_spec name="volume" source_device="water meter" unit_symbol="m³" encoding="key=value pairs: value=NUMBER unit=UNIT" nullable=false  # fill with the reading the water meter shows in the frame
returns value=4011699.5421 unit=m³
